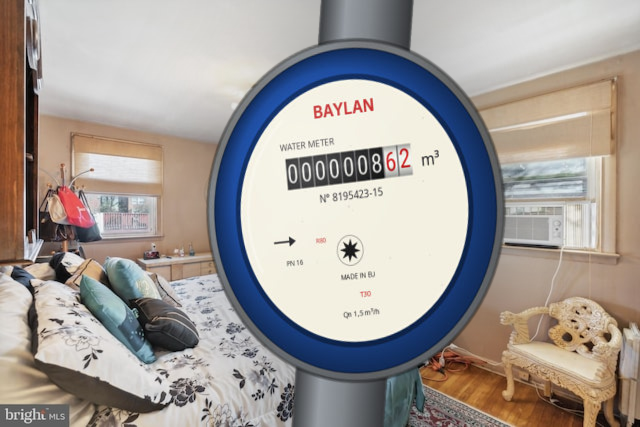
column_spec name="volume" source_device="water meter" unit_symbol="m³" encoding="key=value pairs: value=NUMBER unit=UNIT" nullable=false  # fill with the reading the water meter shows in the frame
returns value=8.62 unit=m³
